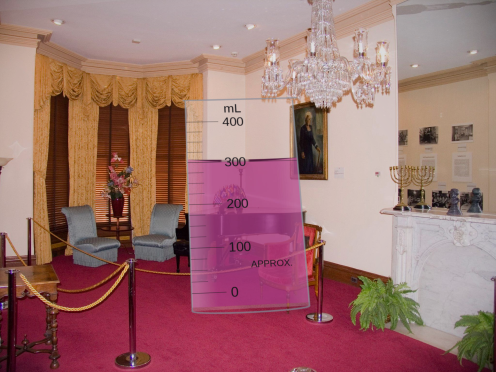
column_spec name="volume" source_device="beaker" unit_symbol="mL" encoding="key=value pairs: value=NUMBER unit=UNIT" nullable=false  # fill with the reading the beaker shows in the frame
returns value=300 unit=mL
